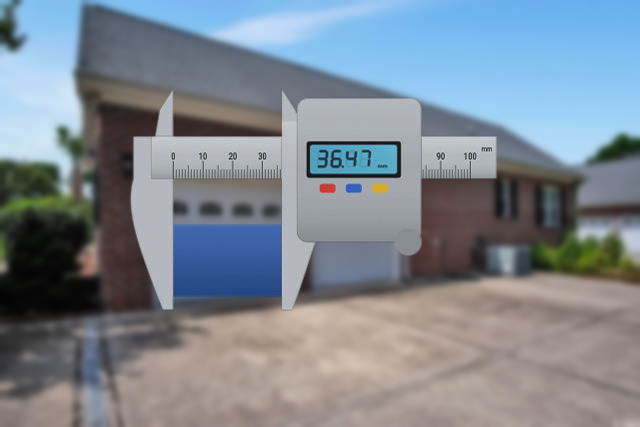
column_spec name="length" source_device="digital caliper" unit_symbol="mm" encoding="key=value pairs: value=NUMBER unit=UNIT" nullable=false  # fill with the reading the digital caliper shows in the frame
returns value=36.47 unit=mm
